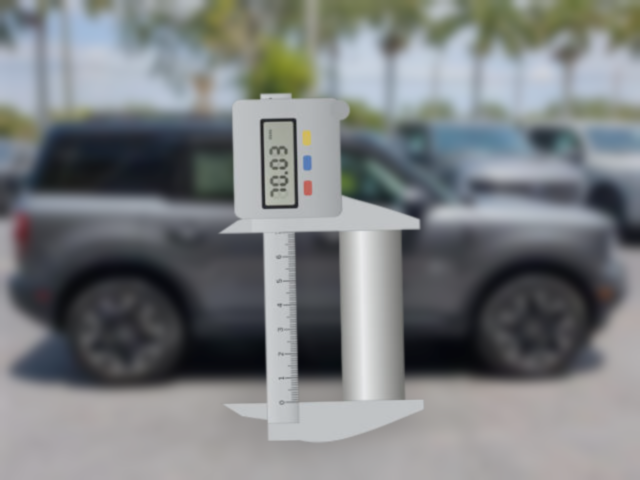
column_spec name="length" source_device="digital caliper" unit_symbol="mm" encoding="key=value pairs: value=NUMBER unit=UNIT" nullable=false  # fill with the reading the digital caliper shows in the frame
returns value=70.03 unit=mm
